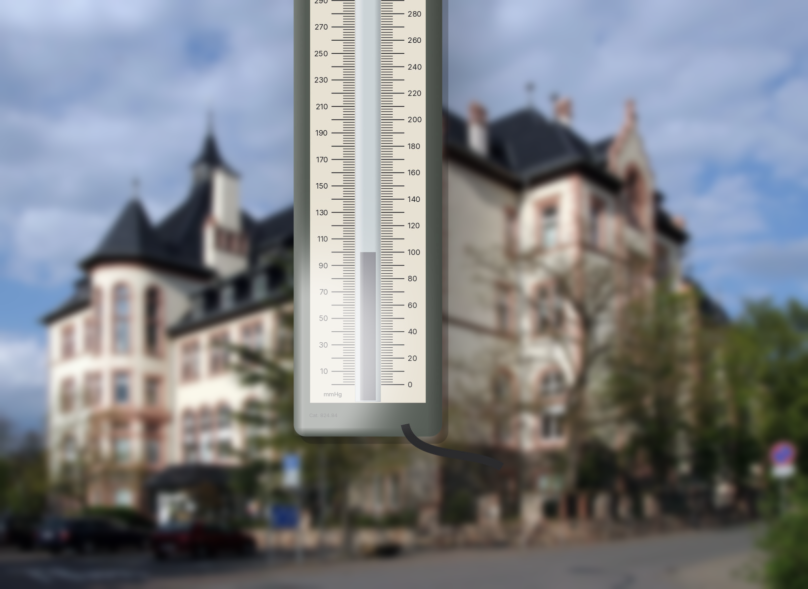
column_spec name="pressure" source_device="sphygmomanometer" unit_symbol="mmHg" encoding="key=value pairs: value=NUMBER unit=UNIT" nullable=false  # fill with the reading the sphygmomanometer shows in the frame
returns value=100 unit=mmHg
